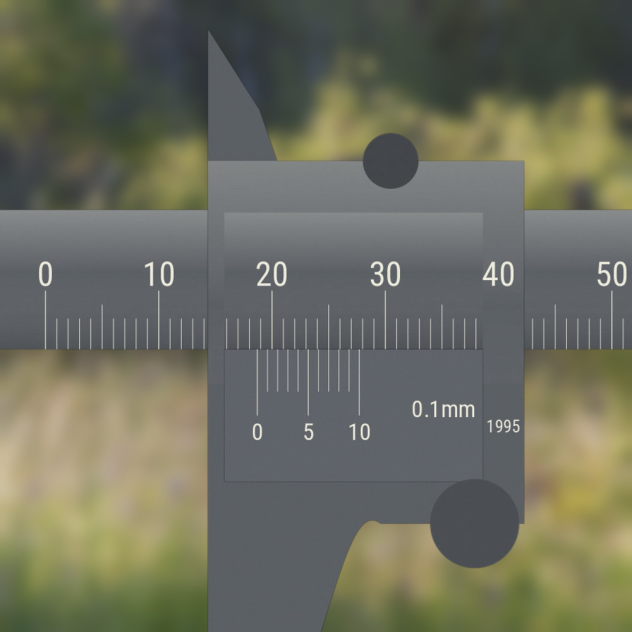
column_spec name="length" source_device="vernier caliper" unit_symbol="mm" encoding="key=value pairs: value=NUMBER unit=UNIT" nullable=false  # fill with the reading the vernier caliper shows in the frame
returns value=18.7 unit=mm
